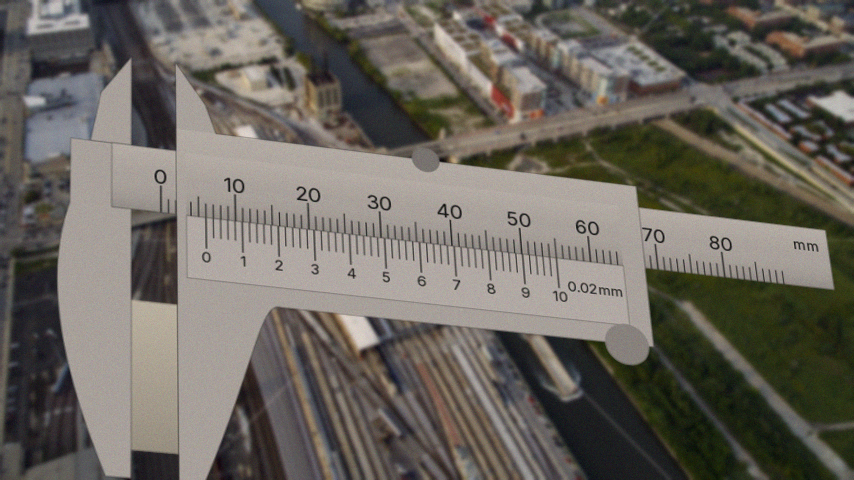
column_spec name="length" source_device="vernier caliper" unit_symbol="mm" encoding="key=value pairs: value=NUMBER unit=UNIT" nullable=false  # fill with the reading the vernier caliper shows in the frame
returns value=6.0 unit=mm
